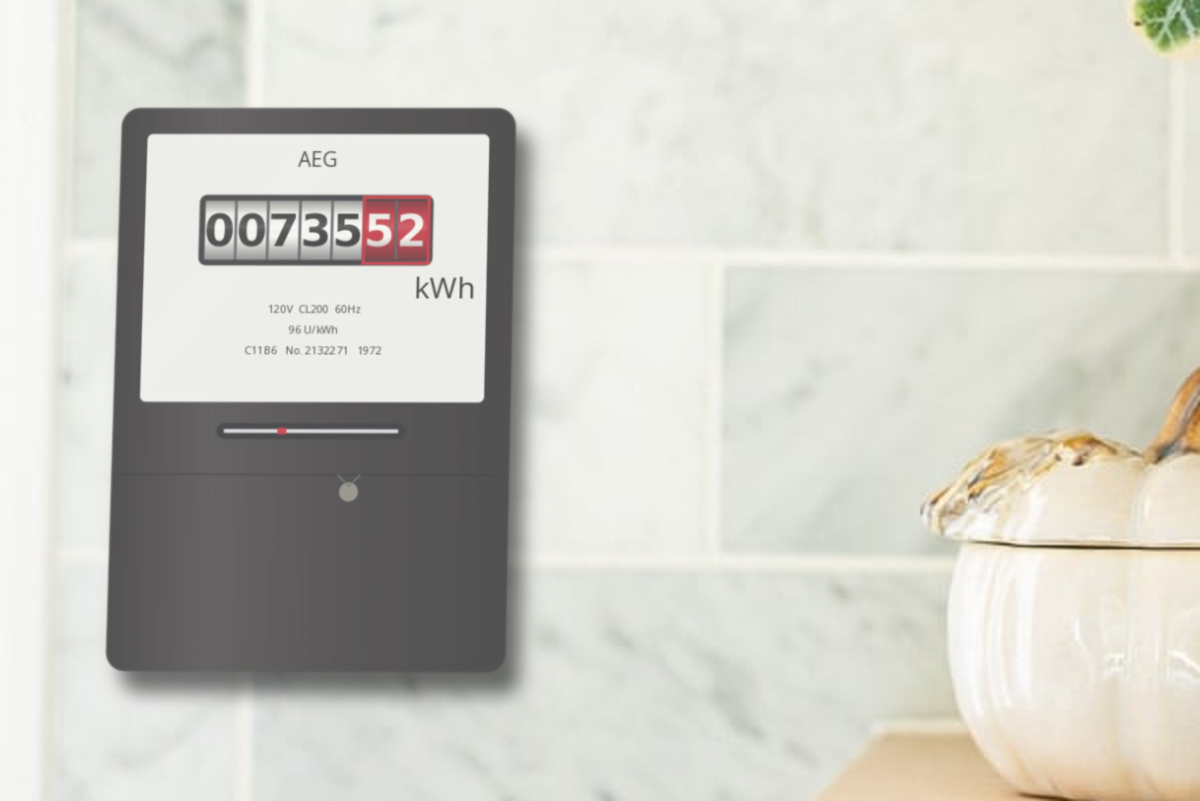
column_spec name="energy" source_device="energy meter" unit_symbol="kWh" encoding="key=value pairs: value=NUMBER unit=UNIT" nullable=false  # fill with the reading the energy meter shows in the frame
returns value=735.52 unit=kWh
